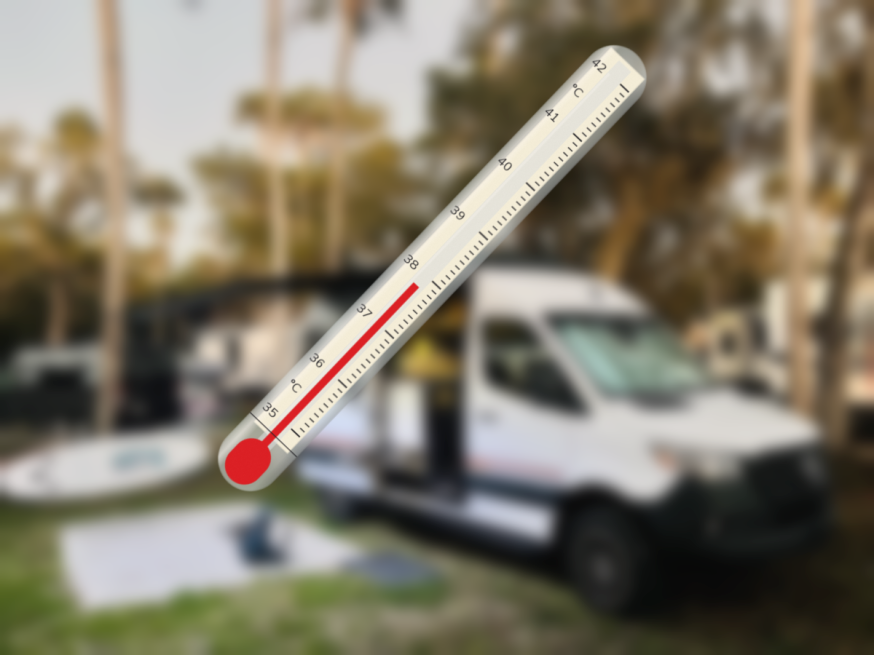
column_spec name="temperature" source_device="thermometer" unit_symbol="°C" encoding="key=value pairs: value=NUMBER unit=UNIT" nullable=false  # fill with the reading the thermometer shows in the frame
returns value=37.8 unit=°C
